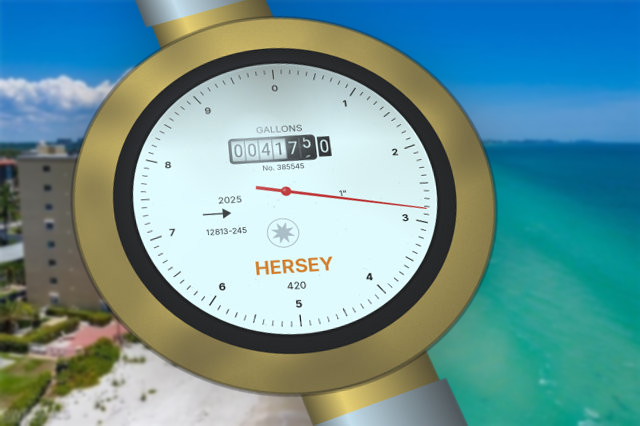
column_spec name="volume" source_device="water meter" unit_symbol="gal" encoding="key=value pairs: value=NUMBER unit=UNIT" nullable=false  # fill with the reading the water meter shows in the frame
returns value=41752.8 unit=gal
